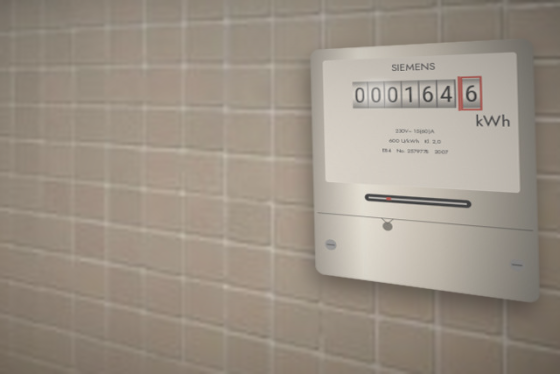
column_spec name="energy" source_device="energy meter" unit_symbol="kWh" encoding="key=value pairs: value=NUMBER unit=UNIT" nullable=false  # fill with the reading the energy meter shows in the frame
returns value=164.6 unit=kWh
